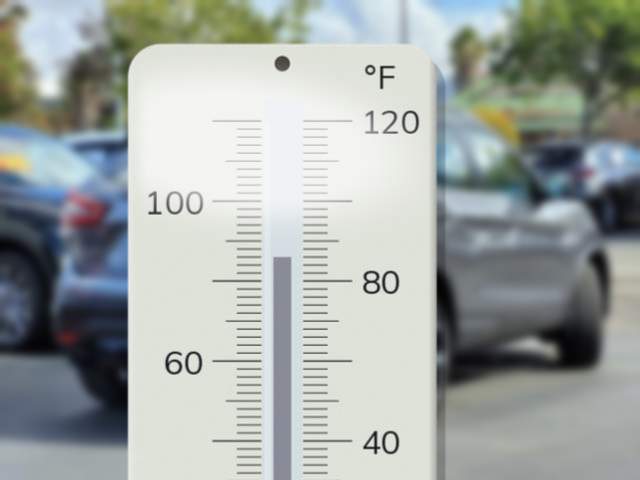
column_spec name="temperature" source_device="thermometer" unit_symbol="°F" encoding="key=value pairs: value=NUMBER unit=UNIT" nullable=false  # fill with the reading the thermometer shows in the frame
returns value=86 unit=°F
